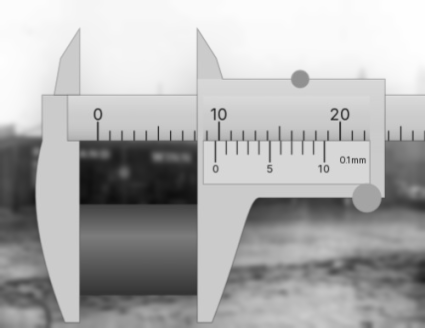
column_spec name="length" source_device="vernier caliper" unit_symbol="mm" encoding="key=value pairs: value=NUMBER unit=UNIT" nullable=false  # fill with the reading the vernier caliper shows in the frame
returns value=9.7 unit=mm
